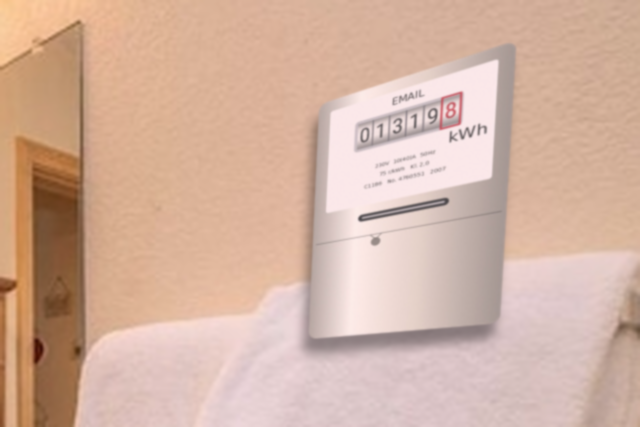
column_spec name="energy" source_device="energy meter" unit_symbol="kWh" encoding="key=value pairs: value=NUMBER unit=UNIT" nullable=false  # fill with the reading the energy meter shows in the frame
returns value=1319.8 unit=kWh
